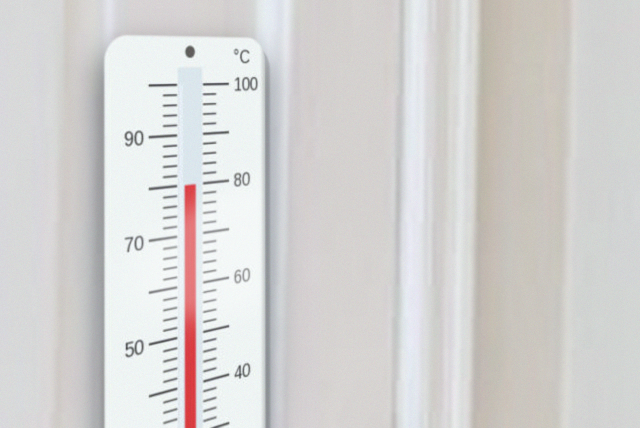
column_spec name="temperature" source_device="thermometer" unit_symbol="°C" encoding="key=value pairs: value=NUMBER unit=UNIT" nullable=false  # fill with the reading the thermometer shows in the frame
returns value=80 unit=°C
